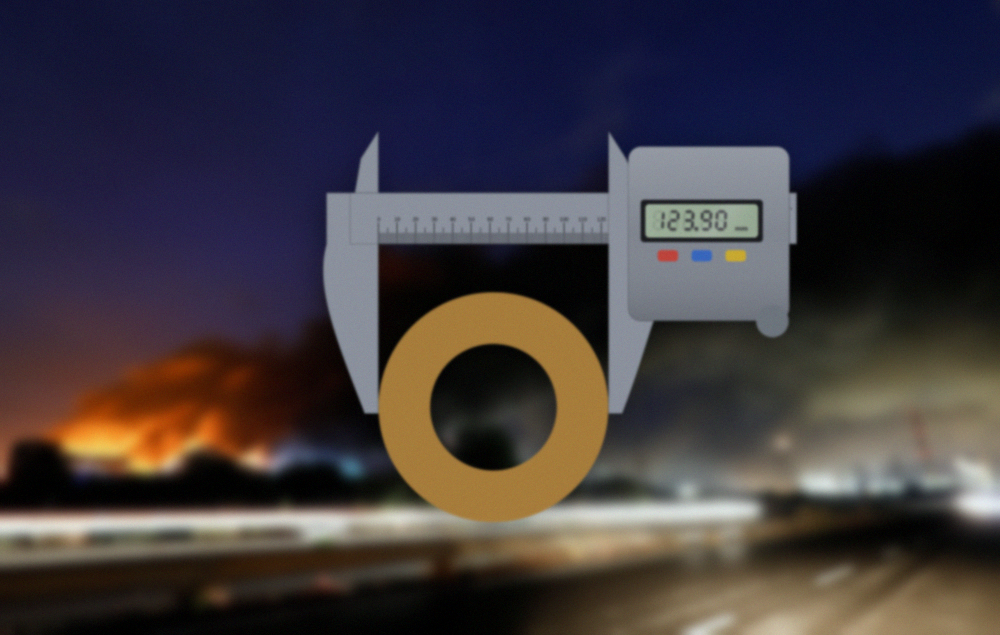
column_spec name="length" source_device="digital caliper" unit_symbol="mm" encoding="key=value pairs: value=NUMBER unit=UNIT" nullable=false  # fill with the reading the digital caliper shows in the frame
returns value=123.90 unit=mm
